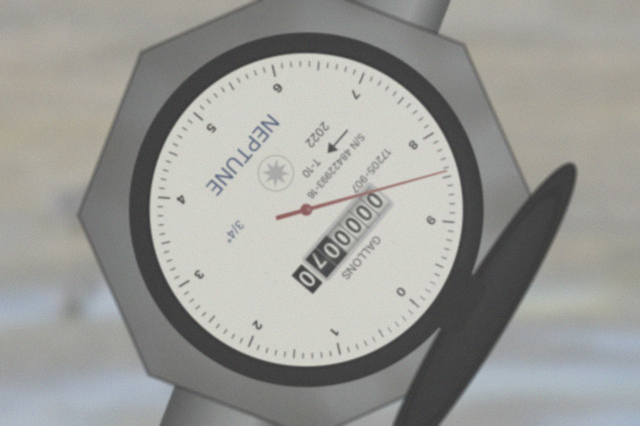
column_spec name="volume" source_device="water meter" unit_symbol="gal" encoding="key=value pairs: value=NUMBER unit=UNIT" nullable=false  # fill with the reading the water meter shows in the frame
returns value=68.4 unit=gal
